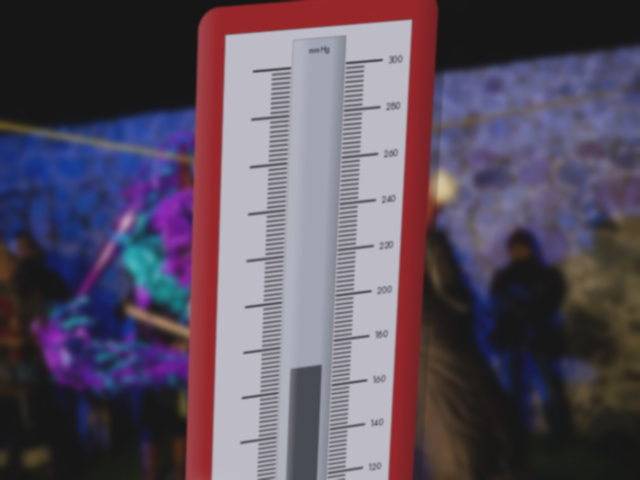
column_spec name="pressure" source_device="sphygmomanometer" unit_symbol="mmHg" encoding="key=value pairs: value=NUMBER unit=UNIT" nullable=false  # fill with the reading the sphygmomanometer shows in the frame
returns value=170 unit=mmHg
